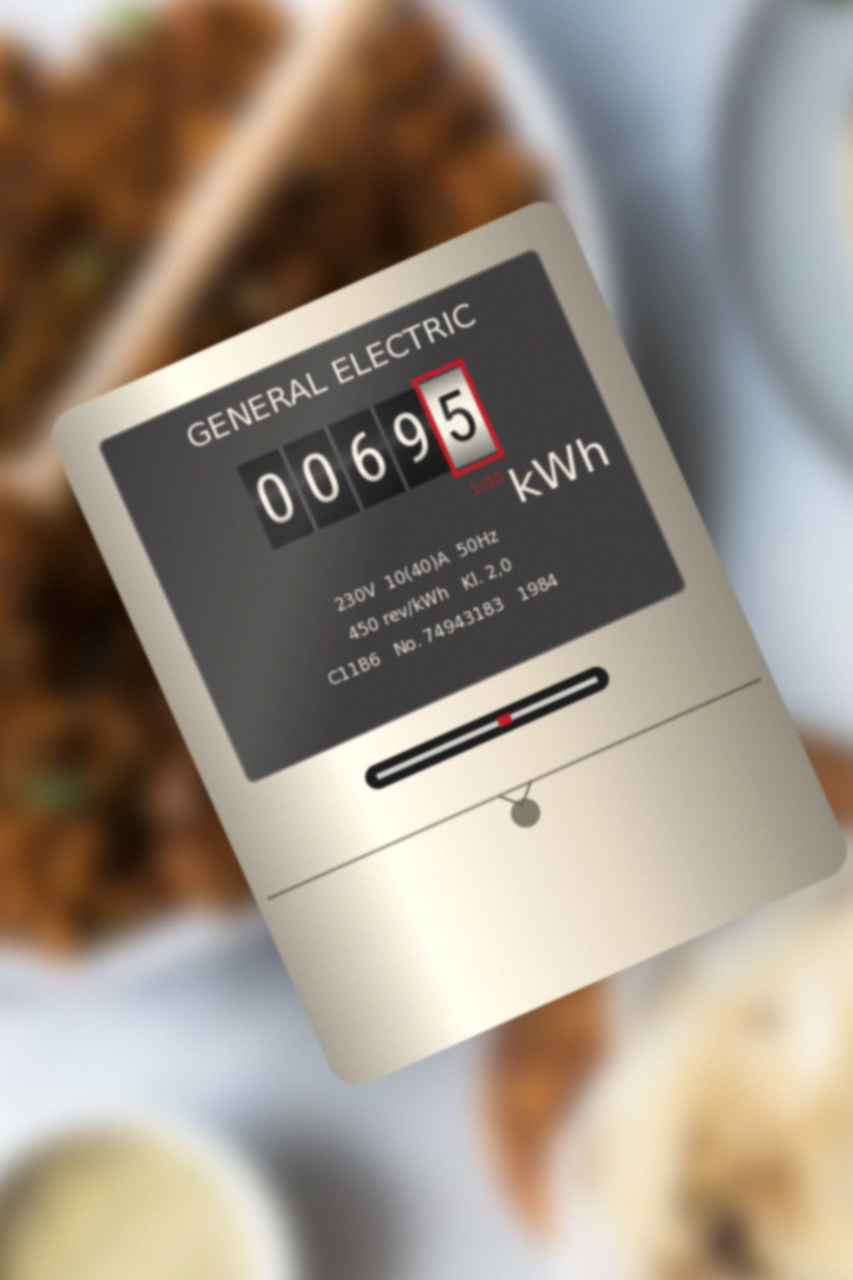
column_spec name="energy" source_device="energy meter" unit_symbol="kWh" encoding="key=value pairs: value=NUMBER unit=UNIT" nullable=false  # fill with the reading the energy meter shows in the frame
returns value=69.5 unit=kWh
